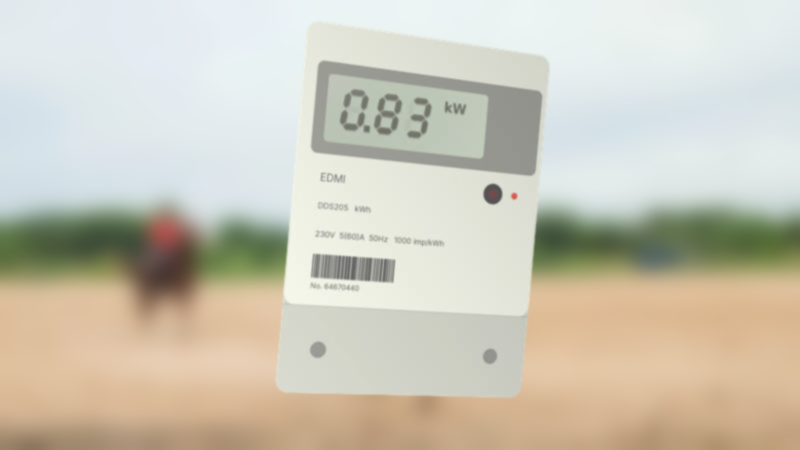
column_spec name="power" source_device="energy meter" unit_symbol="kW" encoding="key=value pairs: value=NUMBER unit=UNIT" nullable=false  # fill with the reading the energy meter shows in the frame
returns value=0.83 unit=kW
